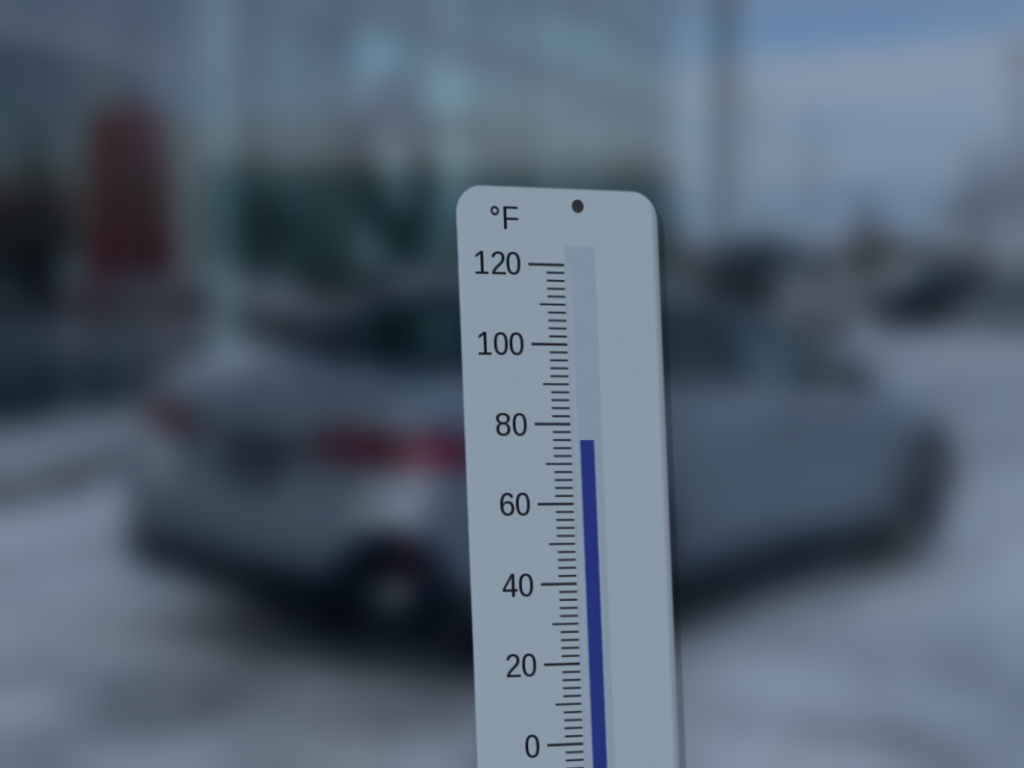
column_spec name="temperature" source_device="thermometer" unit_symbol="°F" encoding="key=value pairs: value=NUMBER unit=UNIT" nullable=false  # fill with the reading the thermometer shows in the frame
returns value=76 unit=°F
